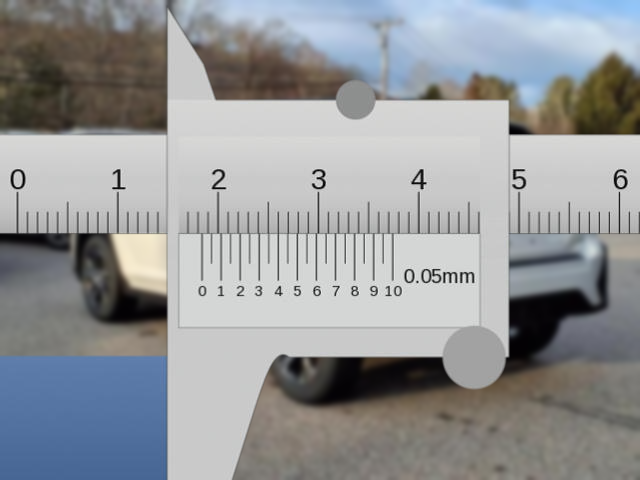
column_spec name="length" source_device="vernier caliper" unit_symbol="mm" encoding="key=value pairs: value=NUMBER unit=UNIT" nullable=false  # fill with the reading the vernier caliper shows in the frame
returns value=18.4 unit=mm
